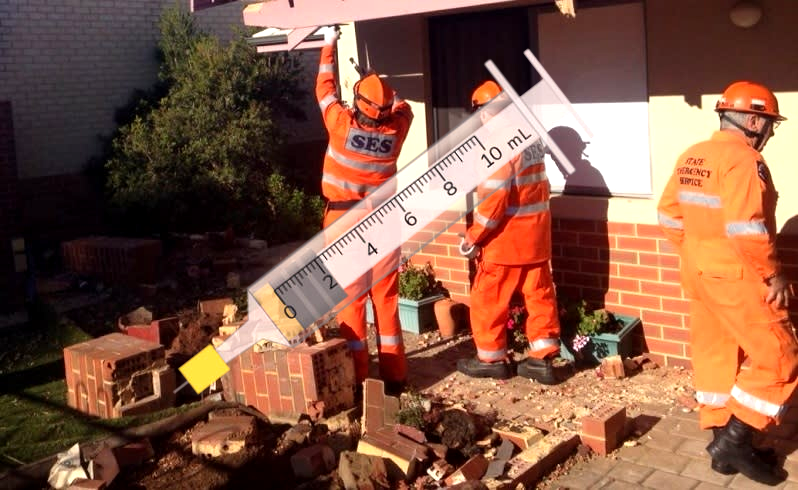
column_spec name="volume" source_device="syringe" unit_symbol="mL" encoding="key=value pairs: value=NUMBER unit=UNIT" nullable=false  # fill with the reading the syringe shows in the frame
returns value=0 unit=mL
